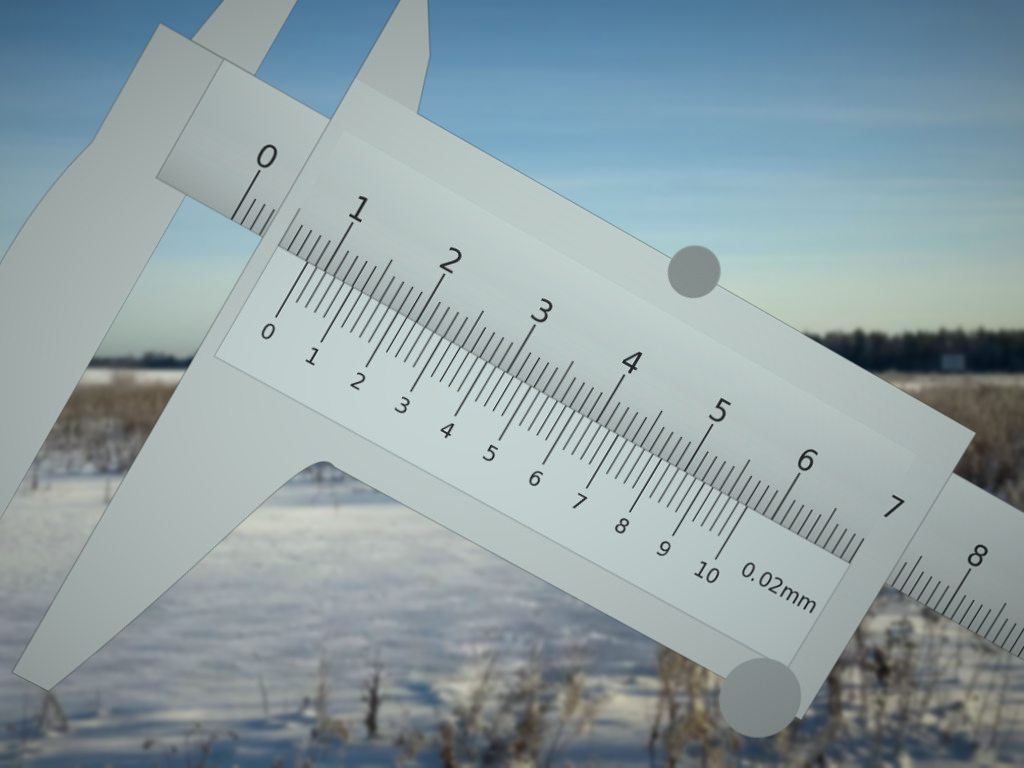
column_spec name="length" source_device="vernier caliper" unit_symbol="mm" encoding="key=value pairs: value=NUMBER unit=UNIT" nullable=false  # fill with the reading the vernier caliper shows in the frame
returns value=8.2 unit=mm
